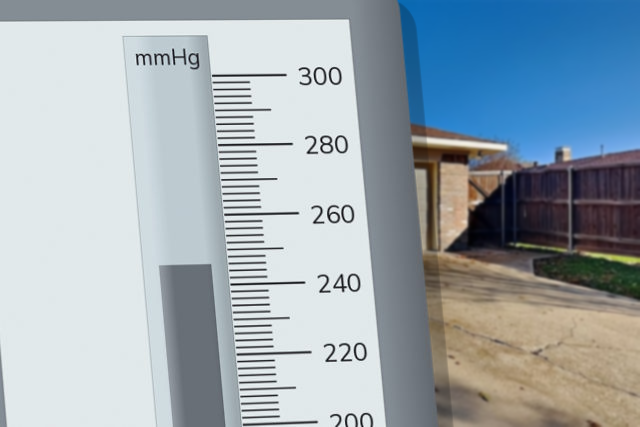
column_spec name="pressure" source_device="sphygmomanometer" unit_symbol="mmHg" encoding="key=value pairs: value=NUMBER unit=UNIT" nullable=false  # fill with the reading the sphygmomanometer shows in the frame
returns value=246 unit=mmHg
